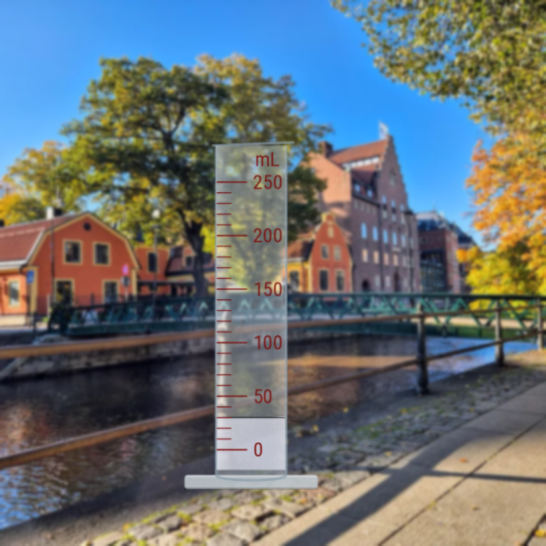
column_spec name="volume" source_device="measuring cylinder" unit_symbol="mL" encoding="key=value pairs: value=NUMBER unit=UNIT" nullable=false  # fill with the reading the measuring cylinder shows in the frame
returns value=30 unit=mL
